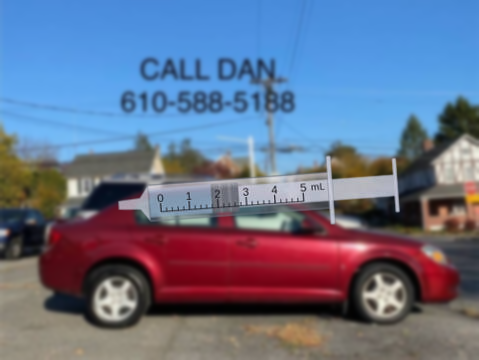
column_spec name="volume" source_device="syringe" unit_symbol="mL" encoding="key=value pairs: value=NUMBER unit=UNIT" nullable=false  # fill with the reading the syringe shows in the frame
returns value=1.8 unit=mL
